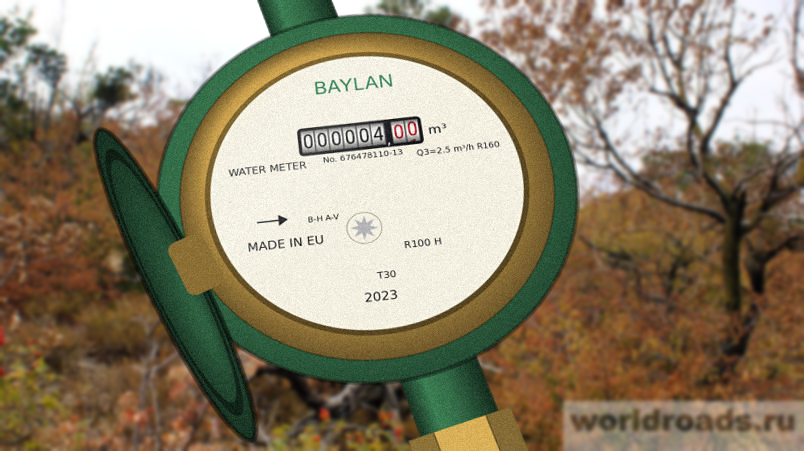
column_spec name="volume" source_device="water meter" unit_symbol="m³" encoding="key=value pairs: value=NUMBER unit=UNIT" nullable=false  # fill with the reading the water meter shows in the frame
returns value=4.00 unit=m³
